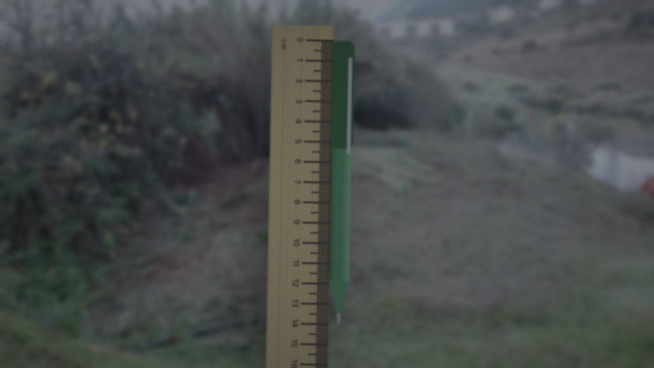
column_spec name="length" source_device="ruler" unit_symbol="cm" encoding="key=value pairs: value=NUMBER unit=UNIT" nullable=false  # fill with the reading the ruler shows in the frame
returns value=14 unit=cm
